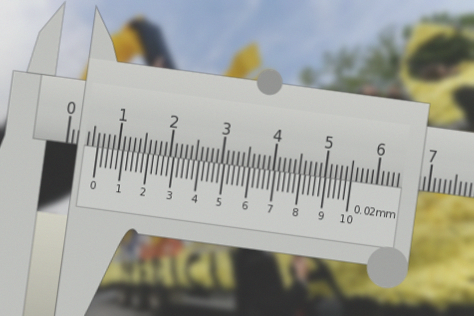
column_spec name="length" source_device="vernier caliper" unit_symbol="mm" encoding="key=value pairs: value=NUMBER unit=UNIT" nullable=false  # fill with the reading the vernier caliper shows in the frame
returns value=6.0 unit=mm
